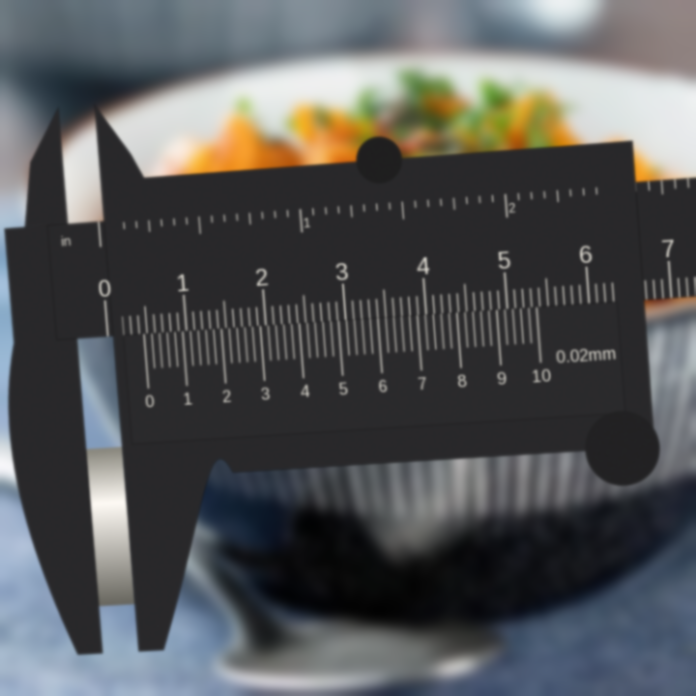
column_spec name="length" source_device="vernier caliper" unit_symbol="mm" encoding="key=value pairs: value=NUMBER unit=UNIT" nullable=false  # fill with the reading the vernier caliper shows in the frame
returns value=4.6 unit=mm
